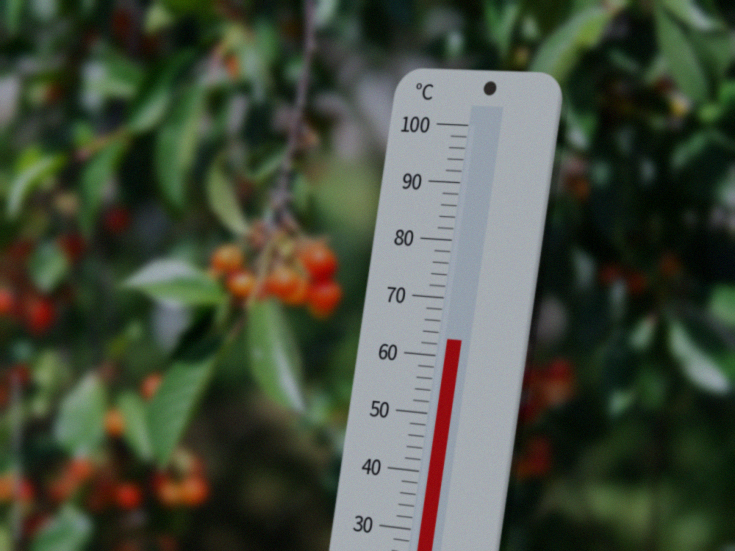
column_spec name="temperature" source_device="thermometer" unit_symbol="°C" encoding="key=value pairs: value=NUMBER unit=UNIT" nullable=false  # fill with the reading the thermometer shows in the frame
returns value=63 unit=°C
